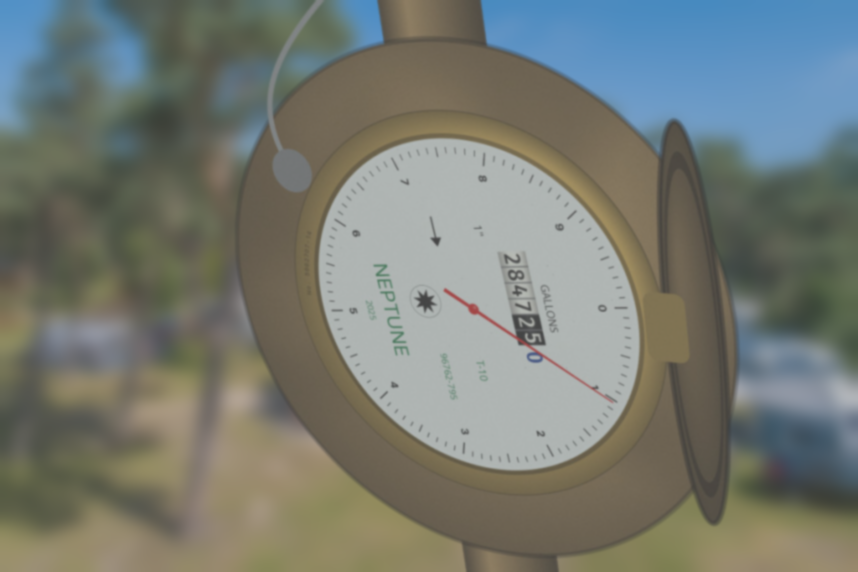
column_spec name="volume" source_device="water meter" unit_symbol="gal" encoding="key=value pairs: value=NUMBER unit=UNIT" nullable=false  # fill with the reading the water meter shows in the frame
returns value=2847251.0 unit=gal
